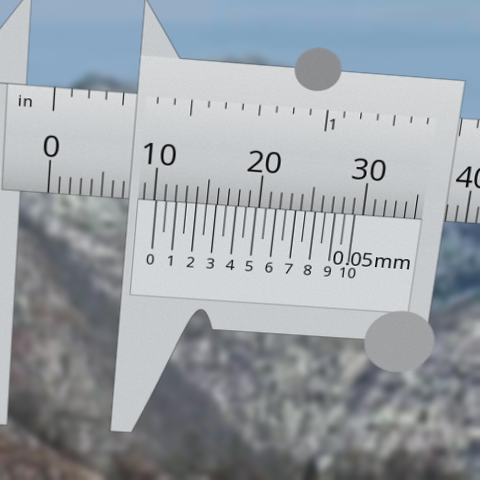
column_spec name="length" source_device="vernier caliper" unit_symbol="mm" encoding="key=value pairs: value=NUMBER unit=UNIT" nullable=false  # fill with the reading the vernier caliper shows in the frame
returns value=10.2 unit=mm
